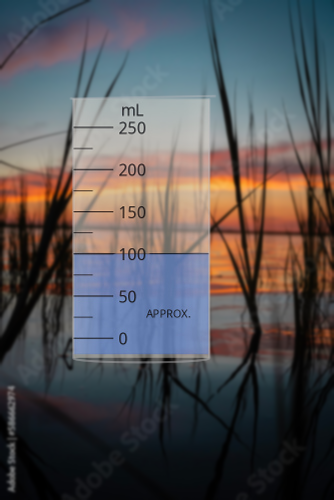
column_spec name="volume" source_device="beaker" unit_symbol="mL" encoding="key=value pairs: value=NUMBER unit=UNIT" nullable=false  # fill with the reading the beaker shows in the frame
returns value=100 unit=mL
